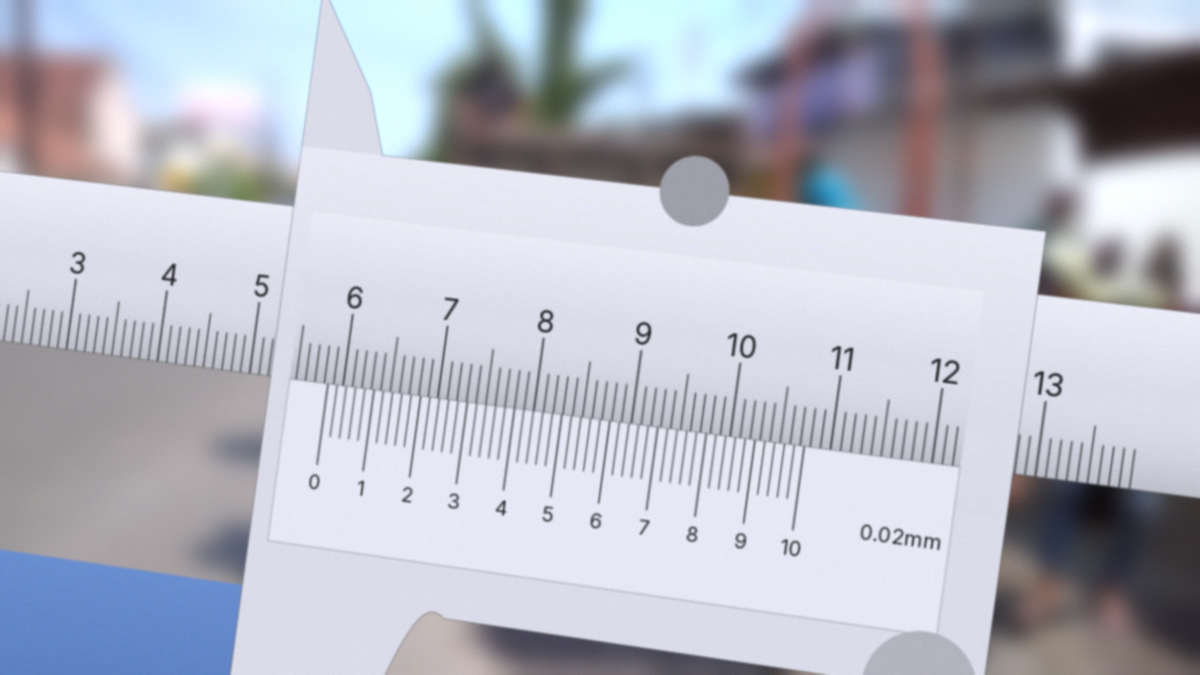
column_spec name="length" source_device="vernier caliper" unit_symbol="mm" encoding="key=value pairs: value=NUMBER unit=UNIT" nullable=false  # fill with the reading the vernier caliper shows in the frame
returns value=58.4 unit=mm
